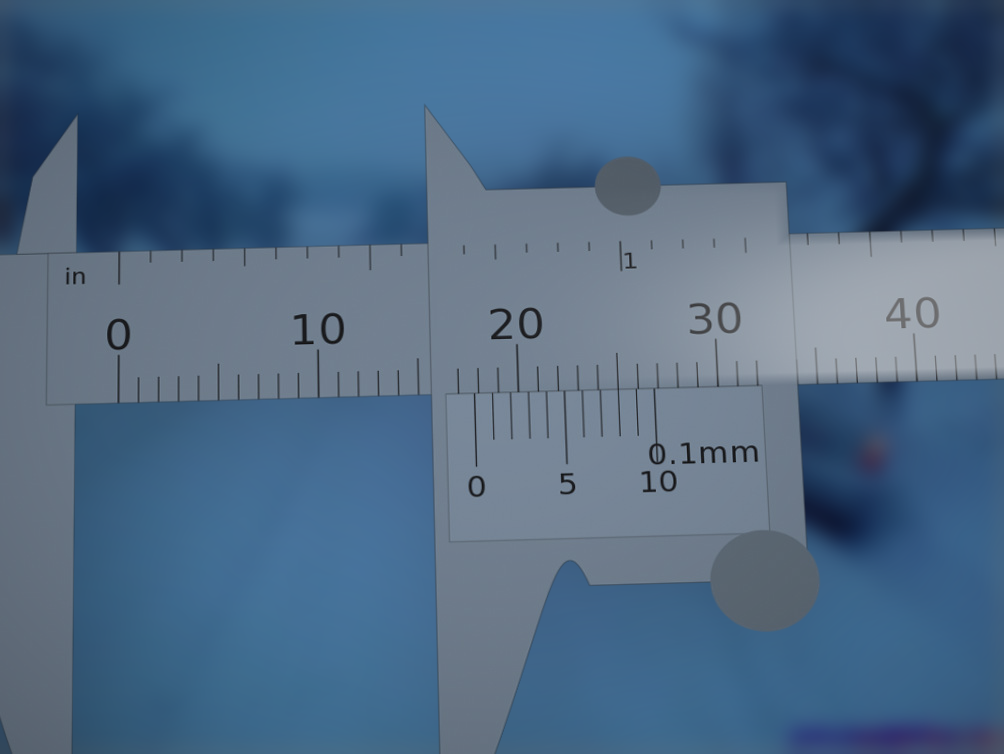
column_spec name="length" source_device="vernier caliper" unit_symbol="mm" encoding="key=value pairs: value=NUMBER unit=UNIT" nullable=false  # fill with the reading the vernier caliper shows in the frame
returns value=17.8 unit=mm
